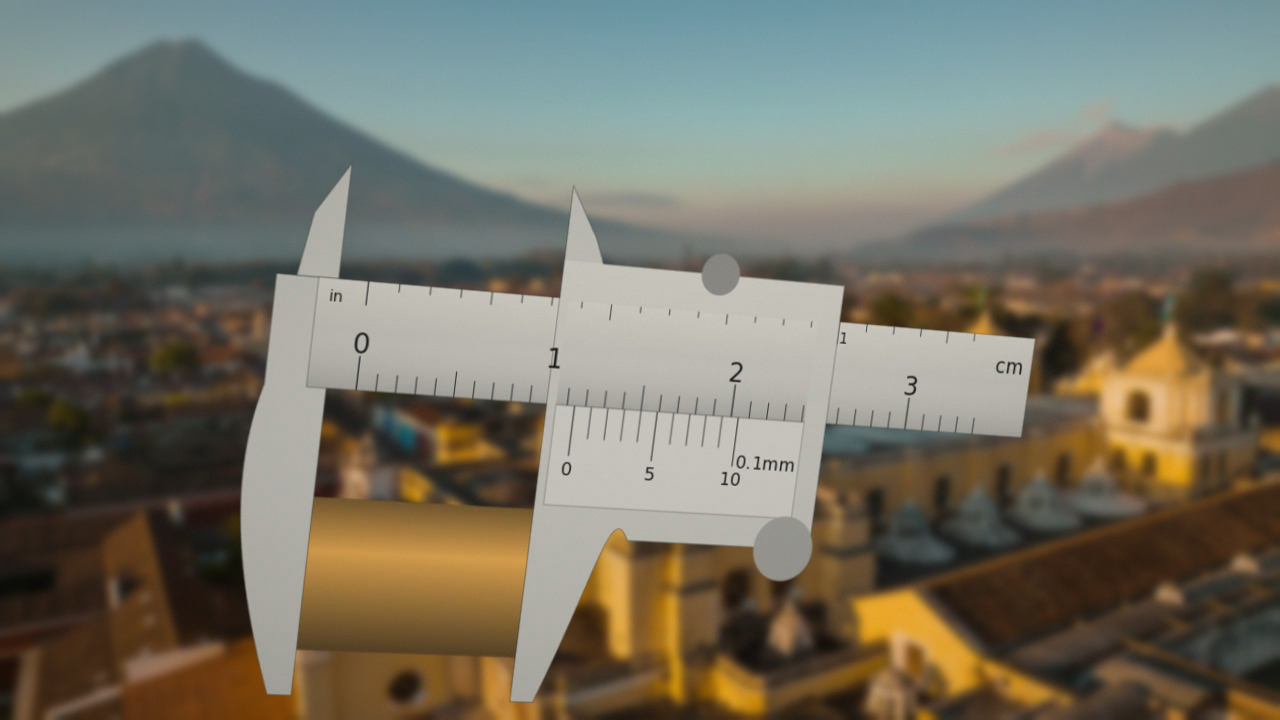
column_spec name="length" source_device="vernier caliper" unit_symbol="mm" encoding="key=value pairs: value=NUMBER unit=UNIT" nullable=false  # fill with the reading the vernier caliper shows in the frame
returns value=11.4 unit=mm
